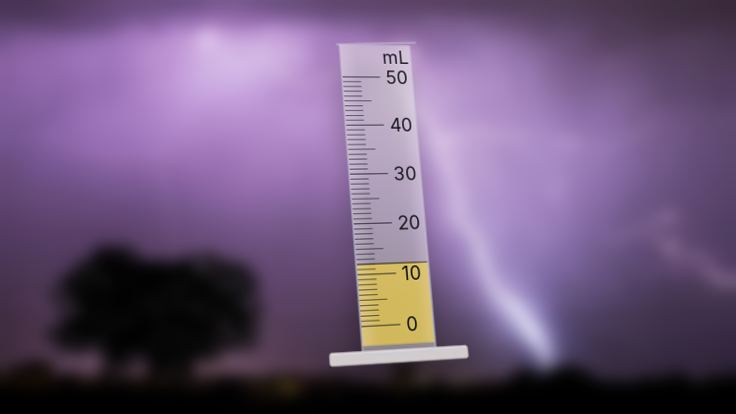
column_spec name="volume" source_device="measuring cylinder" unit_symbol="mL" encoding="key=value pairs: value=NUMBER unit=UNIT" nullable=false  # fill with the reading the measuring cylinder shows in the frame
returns value=12 unit=mL
